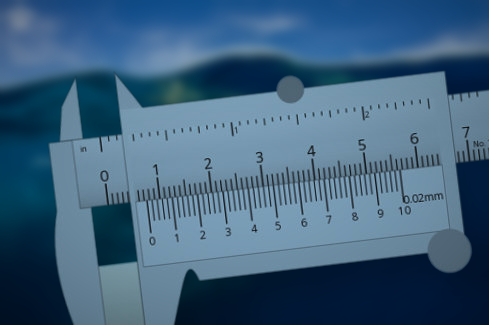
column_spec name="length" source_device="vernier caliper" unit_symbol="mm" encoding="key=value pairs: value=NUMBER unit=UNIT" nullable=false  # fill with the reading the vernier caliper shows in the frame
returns value=7.5 unit=mm
